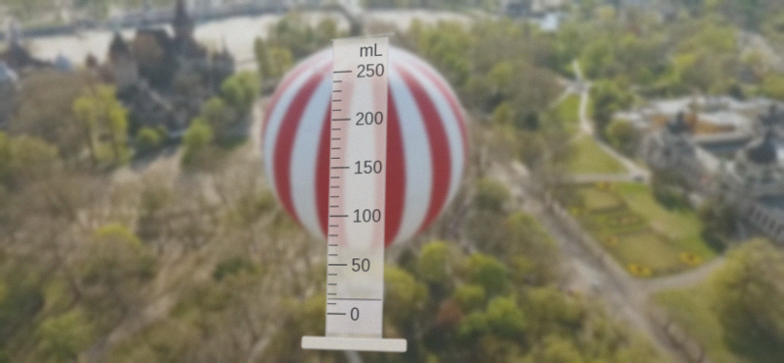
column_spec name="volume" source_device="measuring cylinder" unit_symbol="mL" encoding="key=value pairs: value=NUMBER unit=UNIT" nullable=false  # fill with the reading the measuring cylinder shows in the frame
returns value=15 unit=mL
